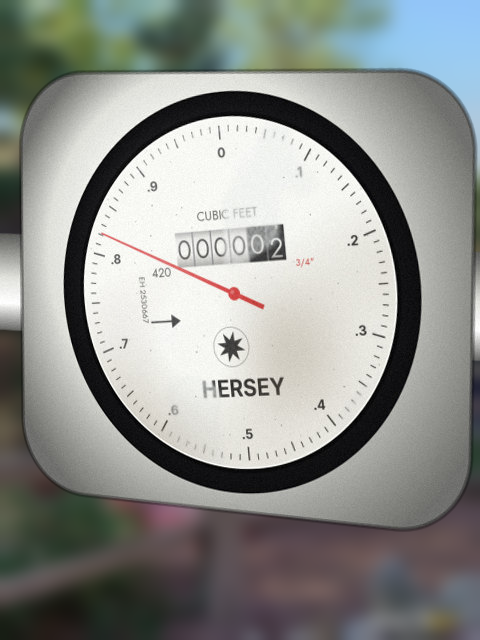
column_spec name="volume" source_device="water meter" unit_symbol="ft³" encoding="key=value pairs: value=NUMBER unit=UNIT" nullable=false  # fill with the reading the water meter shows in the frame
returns value=1.82 unit=ft³
